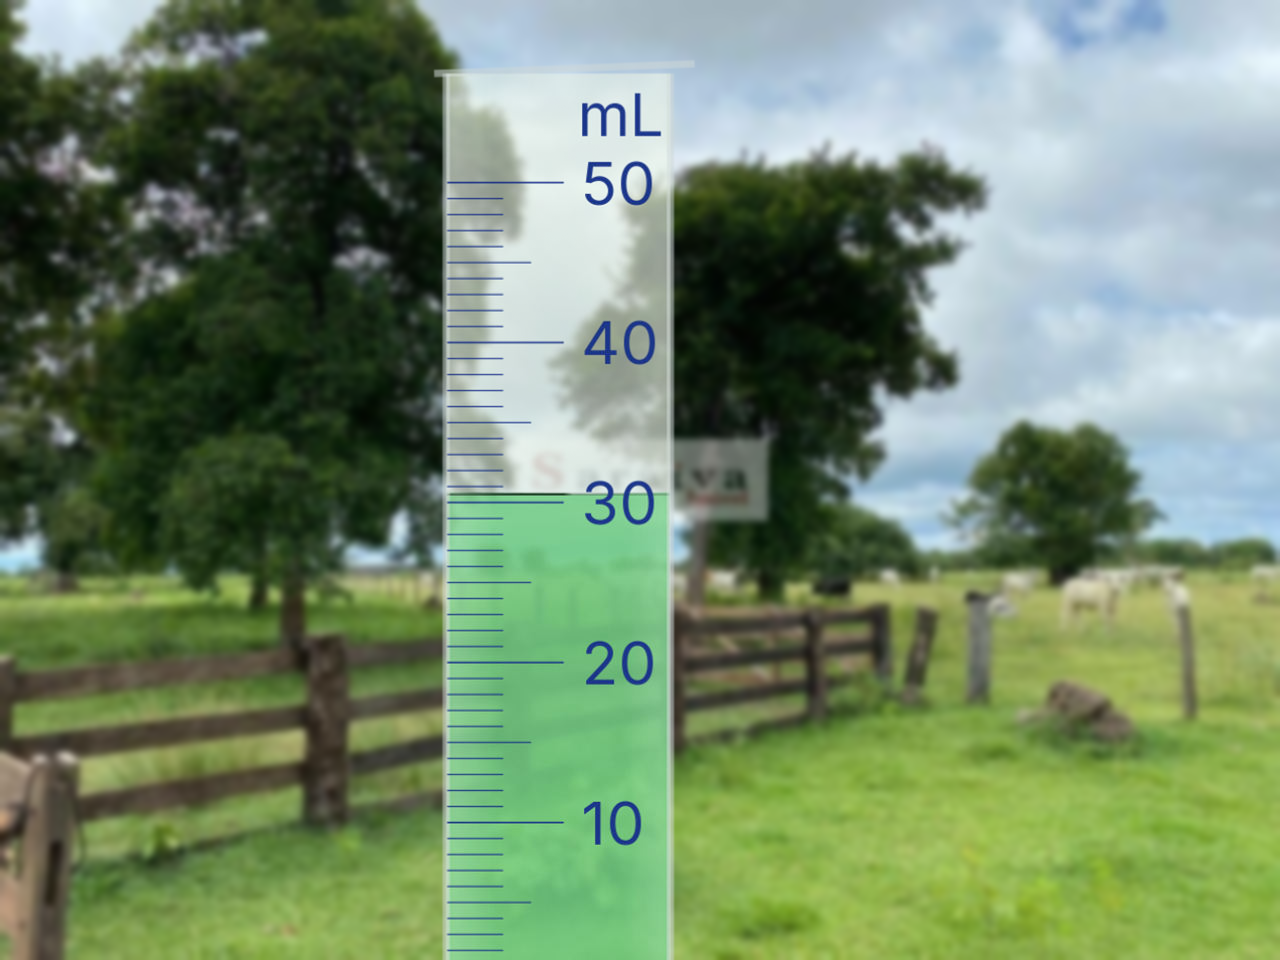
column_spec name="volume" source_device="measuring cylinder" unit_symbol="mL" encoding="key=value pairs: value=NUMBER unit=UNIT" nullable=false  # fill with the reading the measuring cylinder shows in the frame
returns value=30.5 unit=mL
